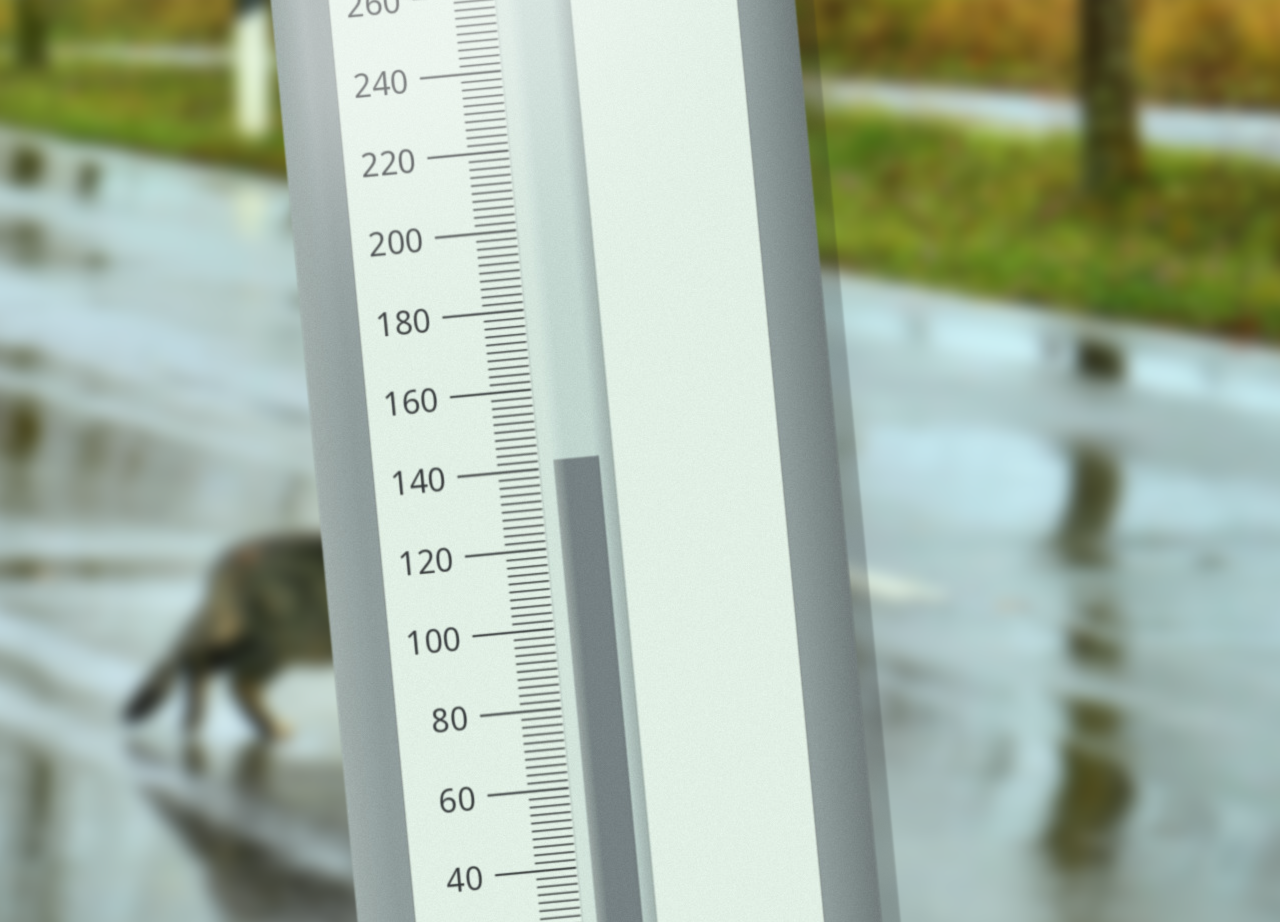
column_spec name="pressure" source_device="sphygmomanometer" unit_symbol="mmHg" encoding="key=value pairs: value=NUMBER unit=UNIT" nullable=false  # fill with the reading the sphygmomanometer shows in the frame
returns value=142 unit=mmHg
